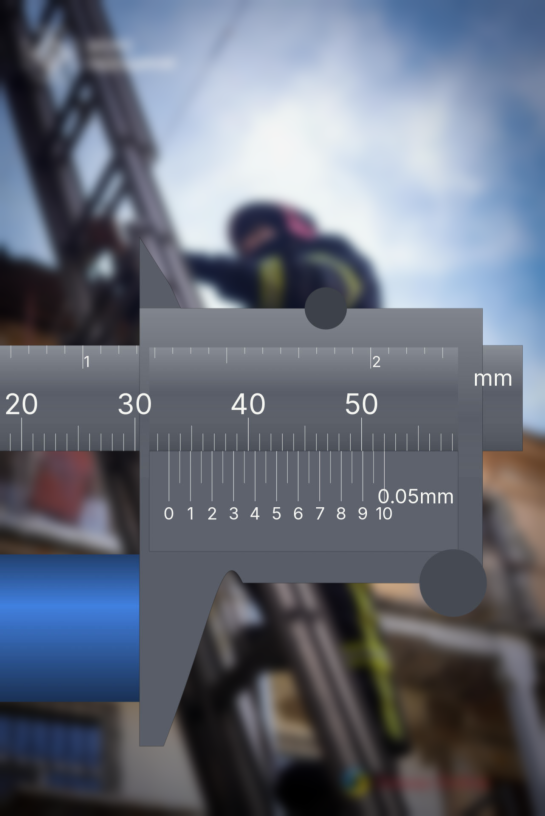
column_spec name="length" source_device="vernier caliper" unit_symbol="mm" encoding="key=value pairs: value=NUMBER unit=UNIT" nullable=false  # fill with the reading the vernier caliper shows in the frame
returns value=33.0 unit=mm
